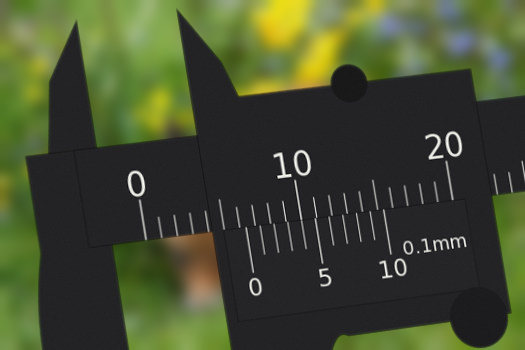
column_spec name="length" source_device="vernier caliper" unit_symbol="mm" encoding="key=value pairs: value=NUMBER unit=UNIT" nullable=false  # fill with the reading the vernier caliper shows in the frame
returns value=6.4 unit=mm
